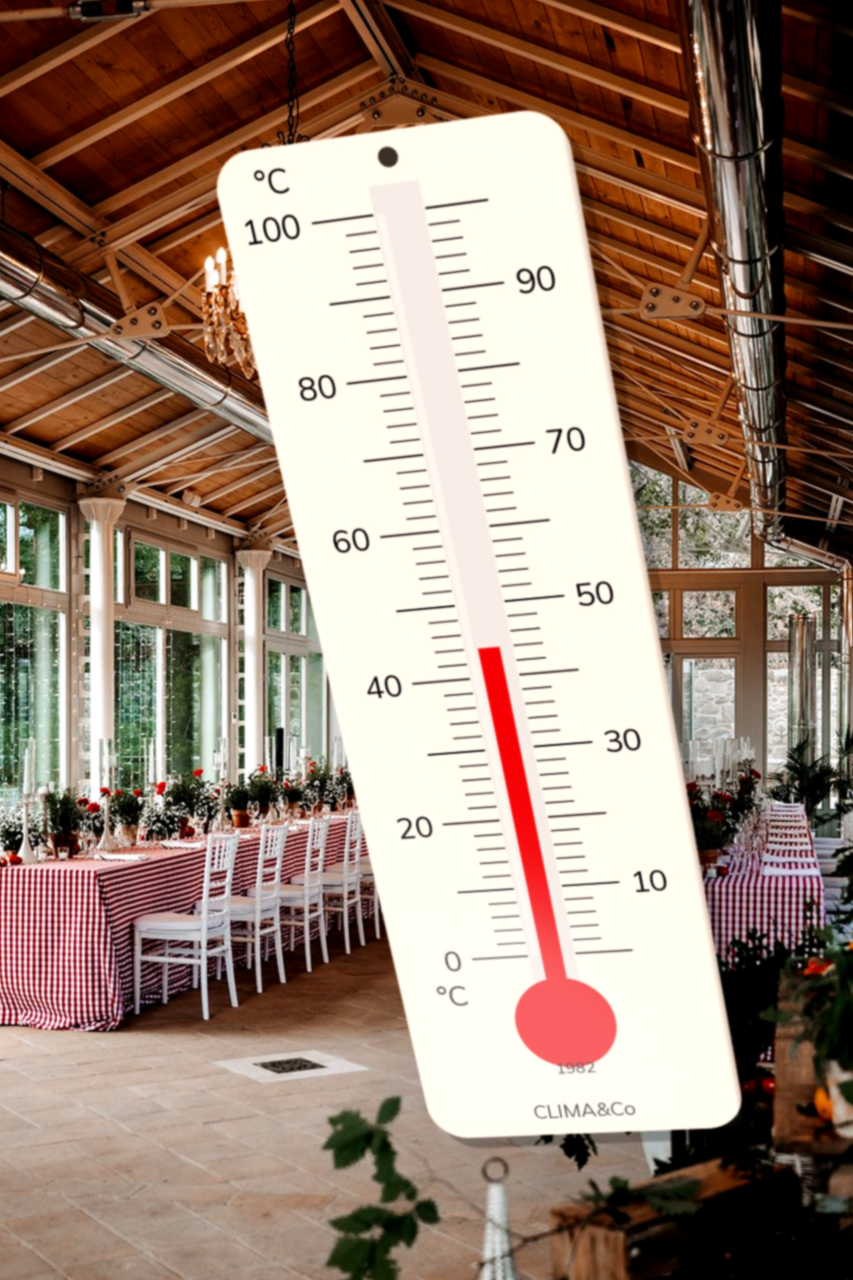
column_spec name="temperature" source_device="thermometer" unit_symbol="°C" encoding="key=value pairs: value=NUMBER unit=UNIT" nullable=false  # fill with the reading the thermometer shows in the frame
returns value=44 unit=°C
